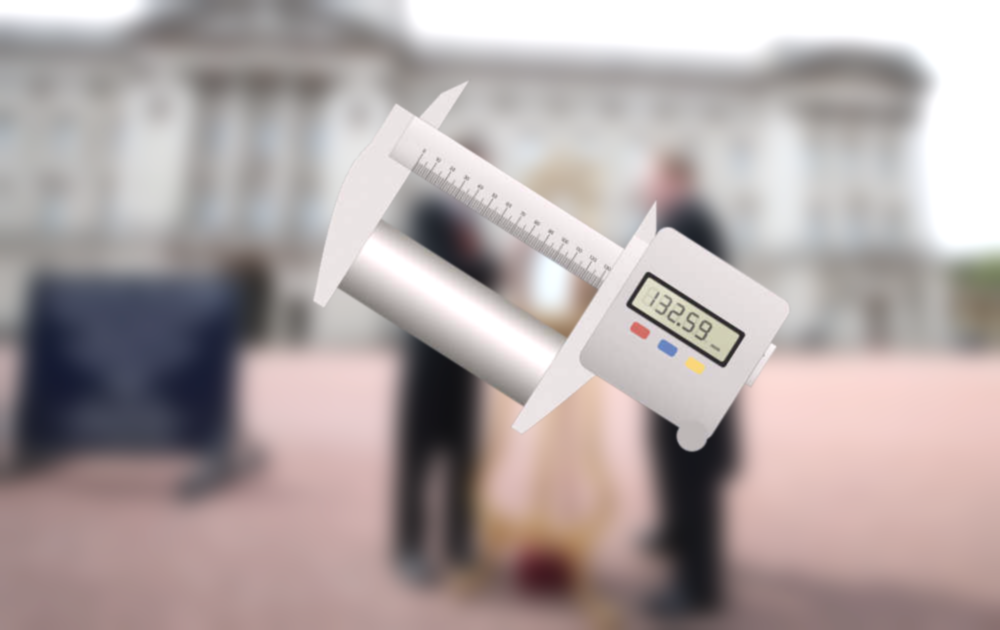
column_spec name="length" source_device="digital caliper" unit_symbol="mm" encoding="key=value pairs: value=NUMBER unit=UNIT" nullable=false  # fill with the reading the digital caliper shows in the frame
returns value=132.59 unit=mm
